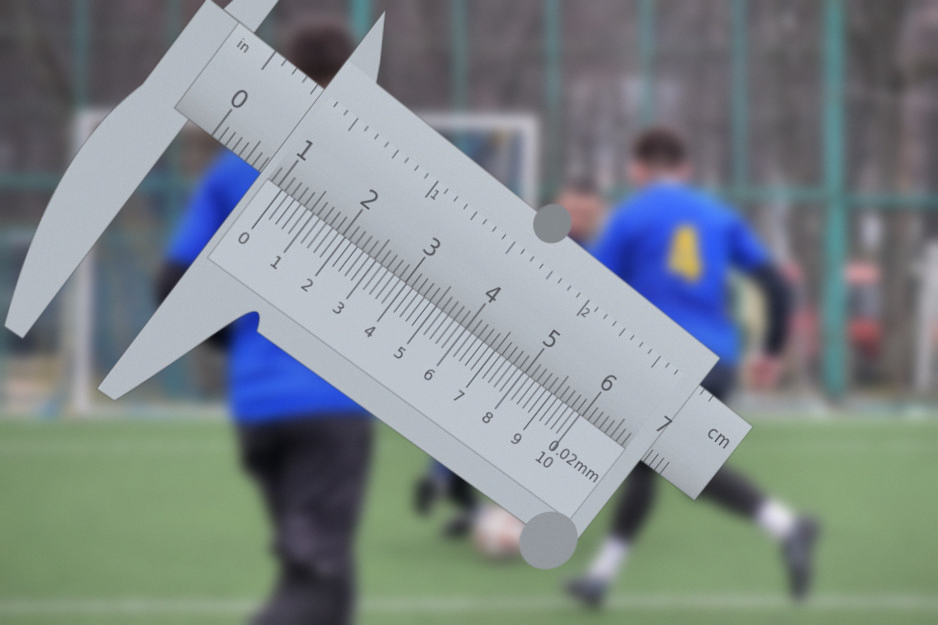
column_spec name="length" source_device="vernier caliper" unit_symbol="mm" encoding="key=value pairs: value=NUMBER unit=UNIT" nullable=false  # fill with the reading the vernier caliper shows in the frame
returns value=10.6 unit=mm
